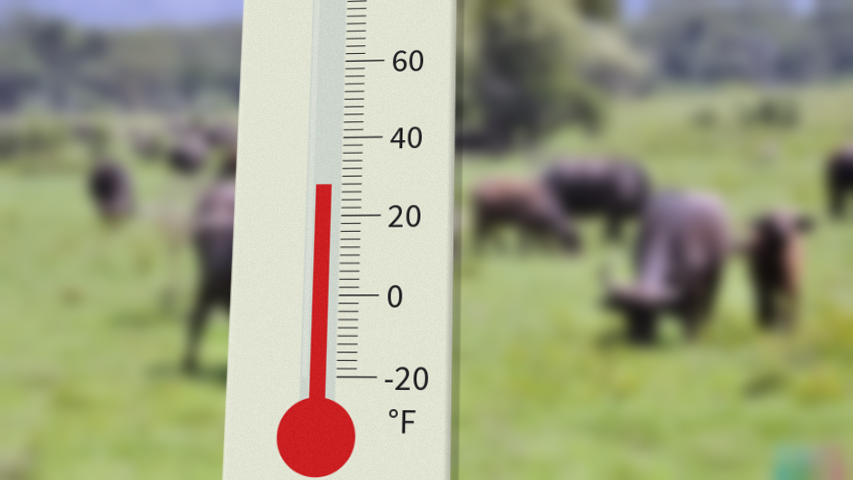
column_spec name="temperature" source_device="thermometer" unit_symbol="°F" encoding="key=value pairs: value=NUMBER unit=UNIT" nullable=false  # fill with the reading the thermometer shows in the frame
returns value=28 unit=°F
